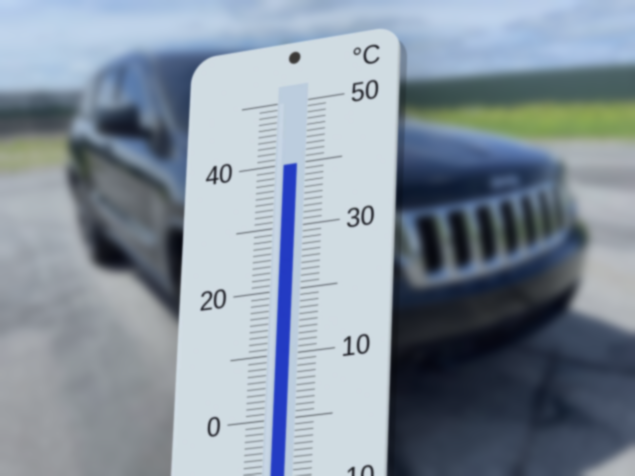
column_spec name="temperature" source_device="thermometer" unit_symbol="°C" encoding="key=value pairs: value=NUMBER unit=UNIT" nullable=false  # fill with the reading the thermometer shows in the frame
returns value=40 unit=°C
